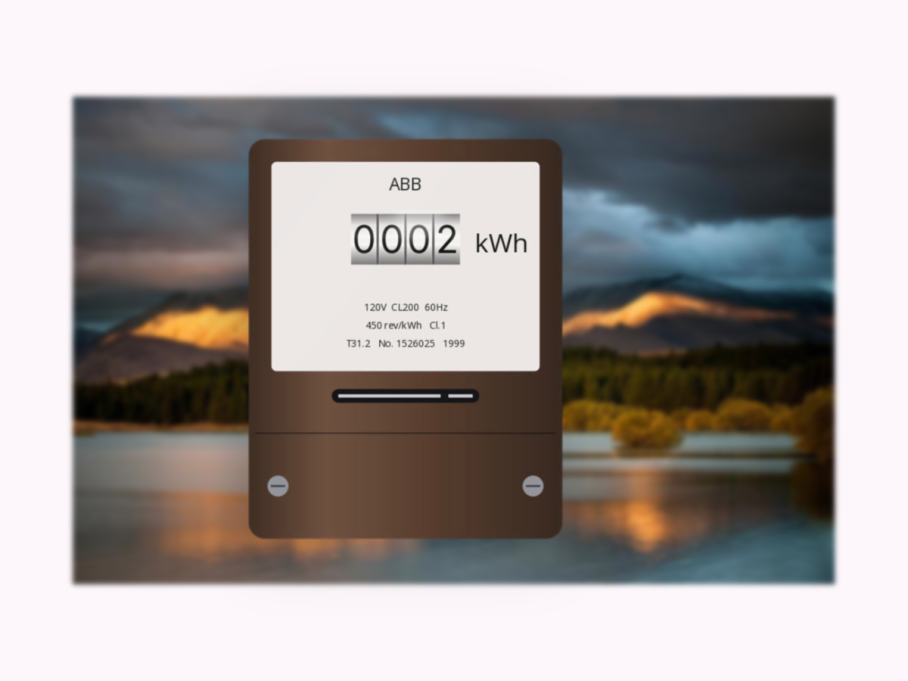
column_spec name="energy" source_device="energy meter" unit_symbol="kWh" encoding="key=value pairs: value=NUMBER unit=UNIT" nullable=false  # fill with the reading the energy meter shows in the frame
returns value=2 unit=kWh
